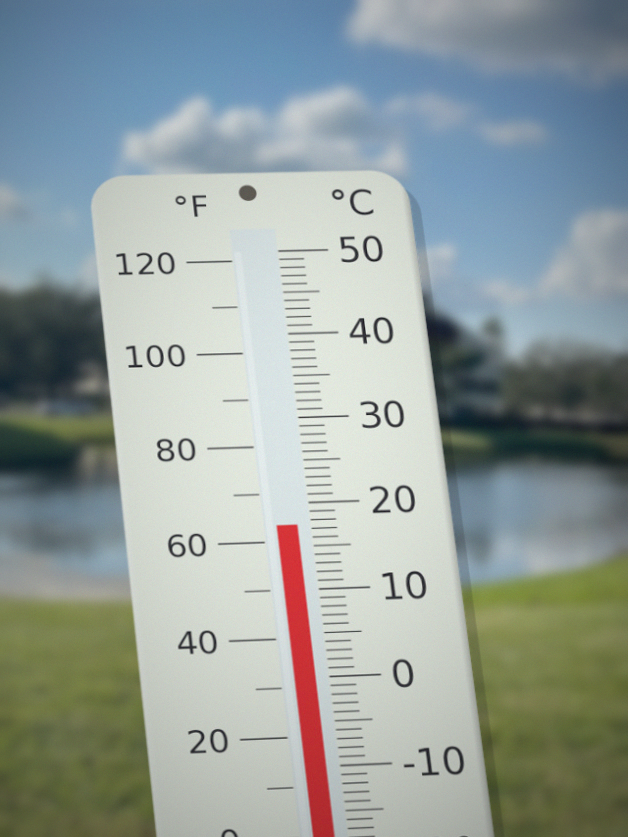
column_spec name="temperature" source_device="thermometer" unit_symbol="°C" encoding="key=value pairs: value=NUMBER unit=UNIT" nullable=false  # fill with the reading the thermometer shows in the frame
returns value=17.5 unit=°C
